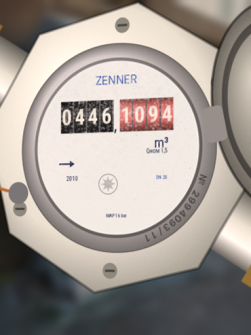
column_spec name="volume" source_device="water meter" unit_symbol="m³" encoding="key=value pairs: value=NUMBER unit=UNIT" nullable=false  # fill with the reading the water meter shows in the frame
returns value=446.1094 unit=m³
